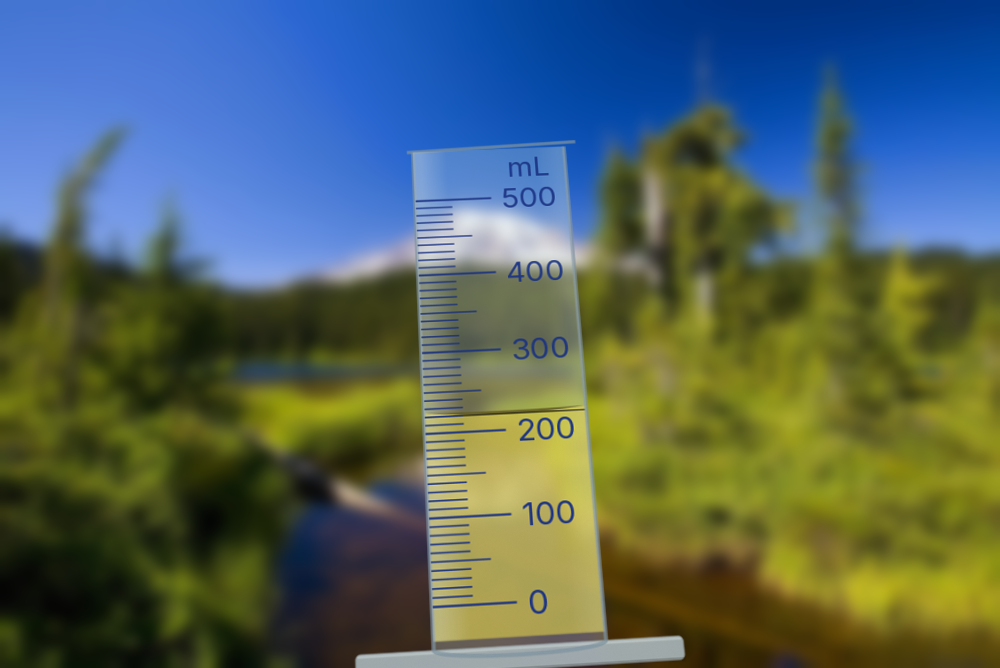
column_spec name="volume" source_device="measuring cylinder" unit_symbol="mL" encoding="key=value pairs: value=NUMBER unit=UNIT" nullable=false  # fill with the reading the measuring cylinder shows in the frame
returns value=220 unit=mL
